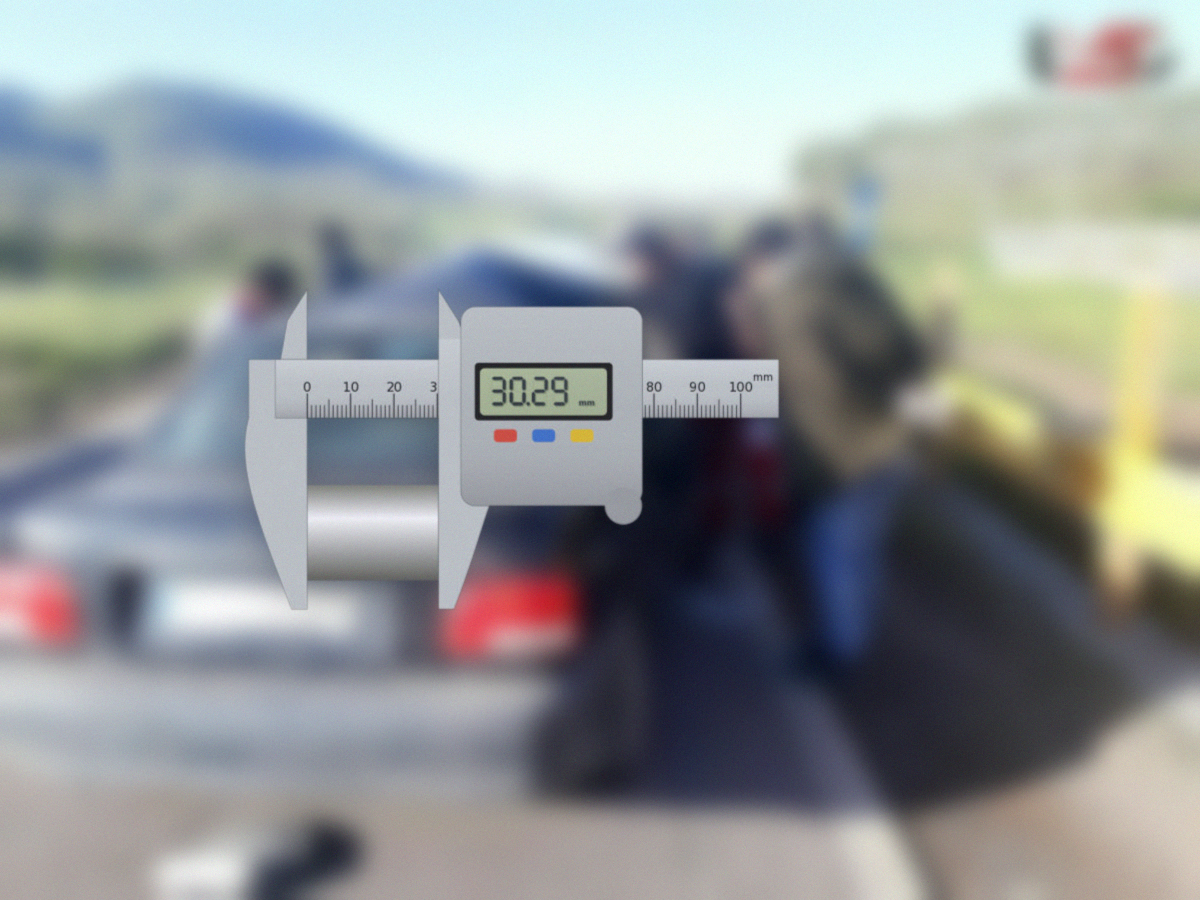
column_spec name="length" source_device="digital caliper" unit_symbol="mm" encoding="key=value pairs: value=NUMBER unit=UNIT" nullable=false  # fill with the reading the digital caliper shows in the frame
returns value=30.29 unit=mm
